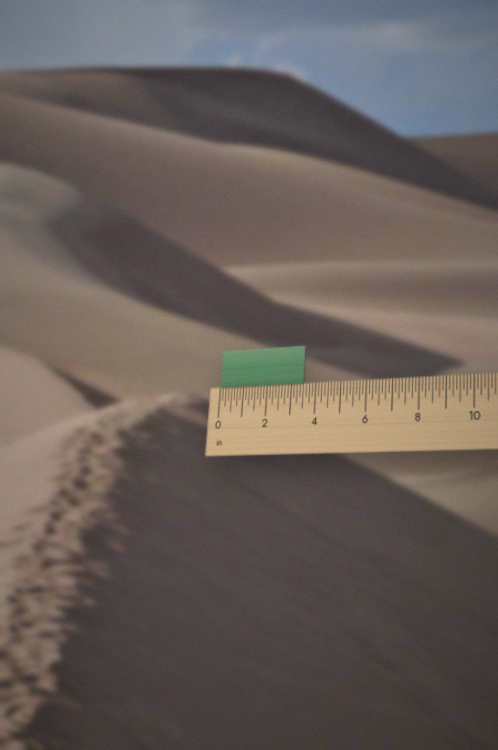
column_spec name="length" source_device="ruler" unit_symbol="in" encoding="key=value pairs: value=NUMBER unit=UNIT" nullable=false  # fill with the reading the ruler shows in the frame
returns value=3.5 unit=in
